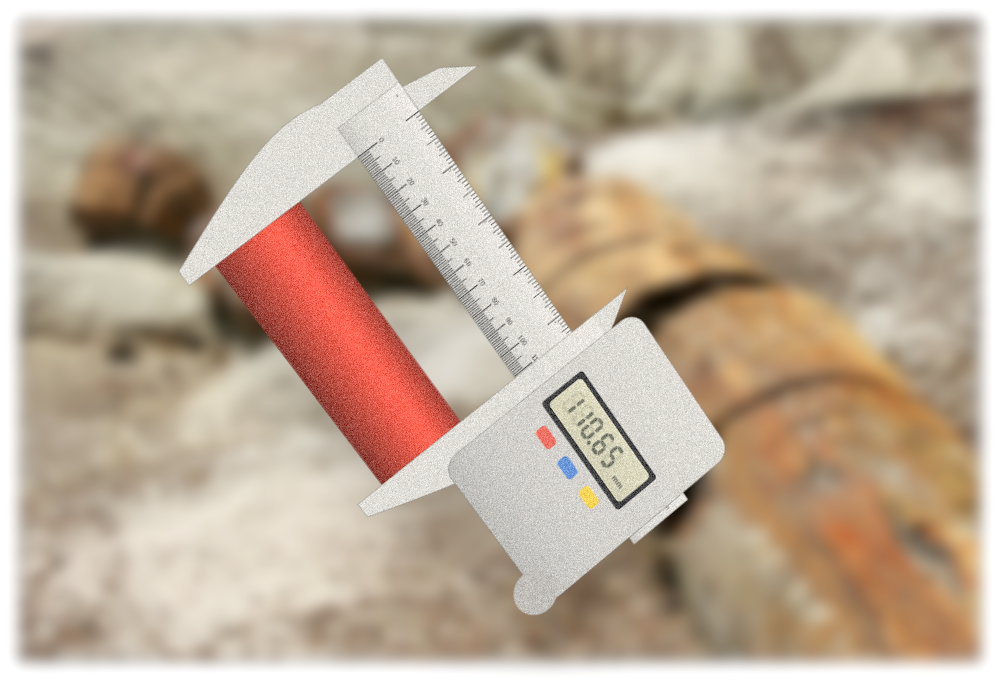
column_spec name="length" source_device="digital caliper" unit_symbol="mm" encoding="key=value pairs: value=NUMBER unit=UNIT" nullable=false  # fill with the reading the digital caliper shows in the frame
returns value=110.65 unit=mm
